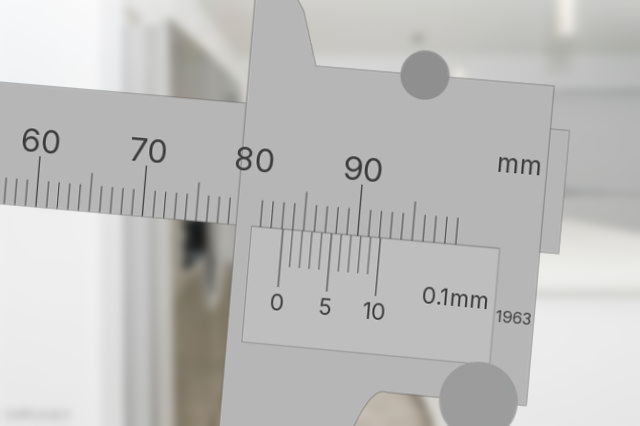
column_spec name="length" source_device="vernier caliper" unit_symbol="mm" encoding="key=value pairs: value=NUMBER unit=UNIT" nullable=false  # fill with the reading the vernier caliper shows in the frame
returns value=83.1 unit=mm
